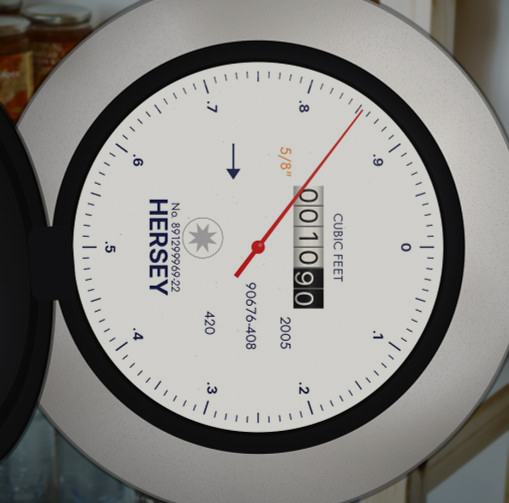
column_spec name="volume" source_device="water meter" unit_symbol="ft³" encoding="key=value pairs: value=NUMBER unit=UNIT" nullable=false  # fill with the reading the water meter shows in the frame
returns value=1089.85 unit=ft³
